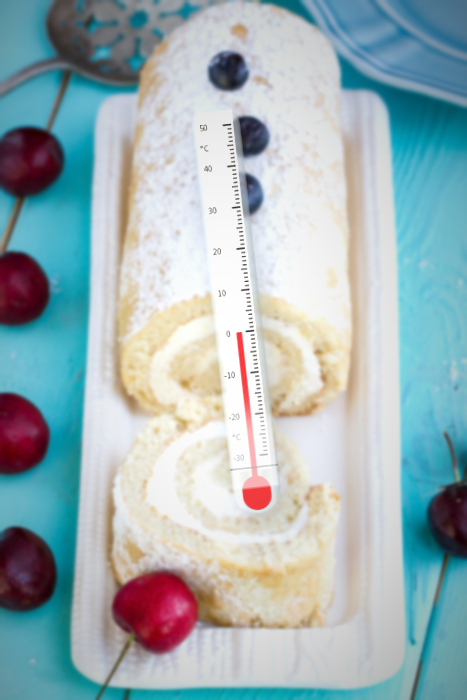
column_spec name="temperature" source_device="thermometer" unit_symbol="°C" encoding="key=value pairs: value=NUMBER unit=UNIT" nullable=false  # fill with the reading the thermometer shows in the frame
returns value=0 unit=°C
